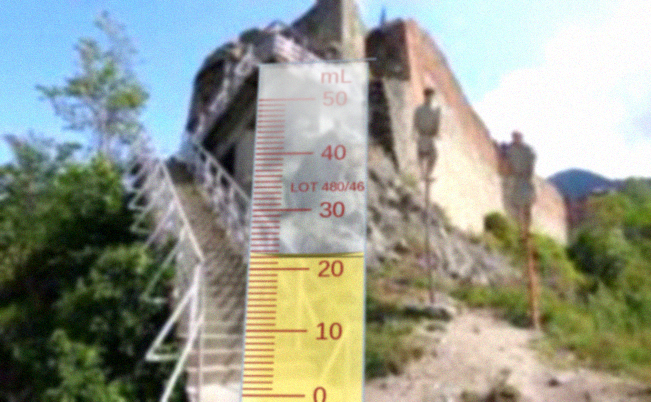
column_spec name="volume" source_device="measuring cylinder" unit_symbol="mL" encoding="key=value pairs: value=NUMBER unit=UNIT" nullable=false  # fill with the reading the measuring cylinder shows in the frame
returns value=22 unit=mL
